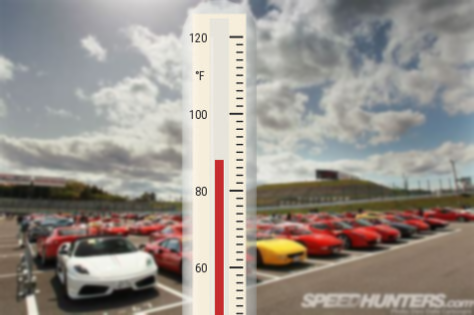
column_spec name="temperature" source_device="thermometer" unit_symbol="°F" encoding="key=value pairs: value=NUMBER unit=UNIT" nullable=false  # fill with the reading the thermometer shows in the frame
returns value=88 unit=°F
